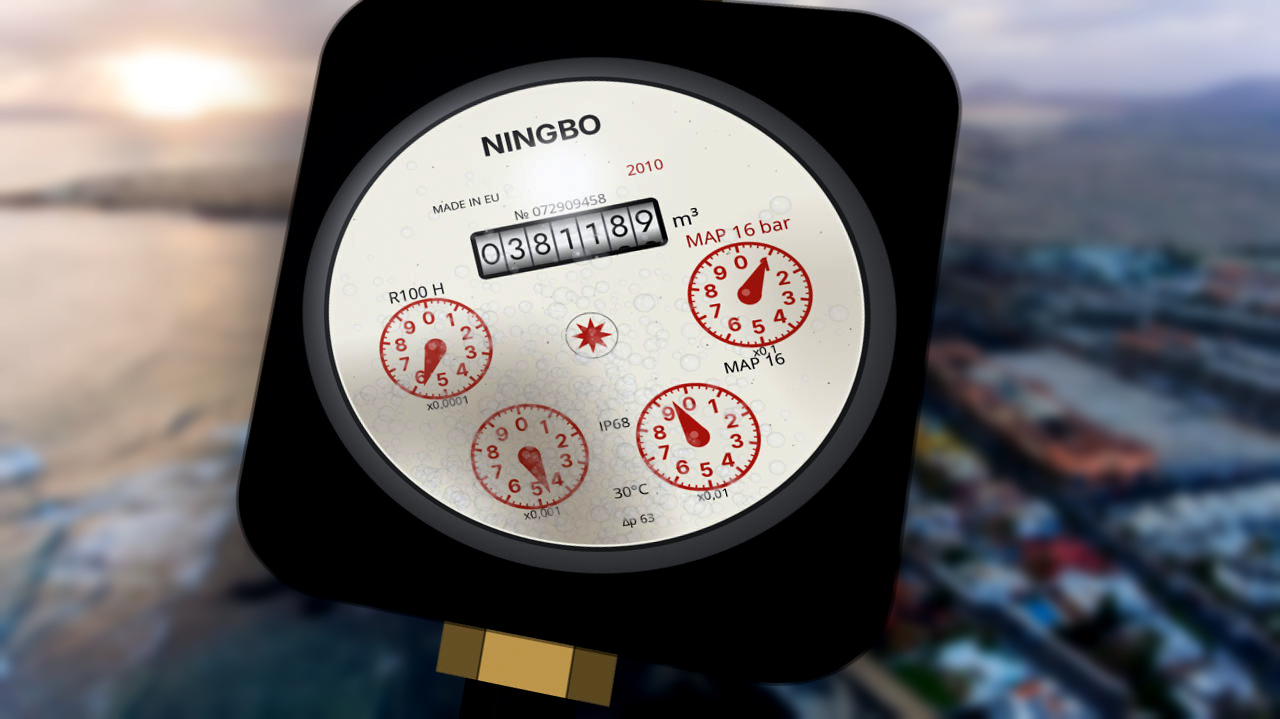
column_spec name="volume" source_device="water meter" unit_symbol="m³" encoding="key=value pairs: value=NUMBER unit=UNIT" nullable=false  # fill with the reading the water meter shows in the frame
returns value=381189.0945 unit=m³
